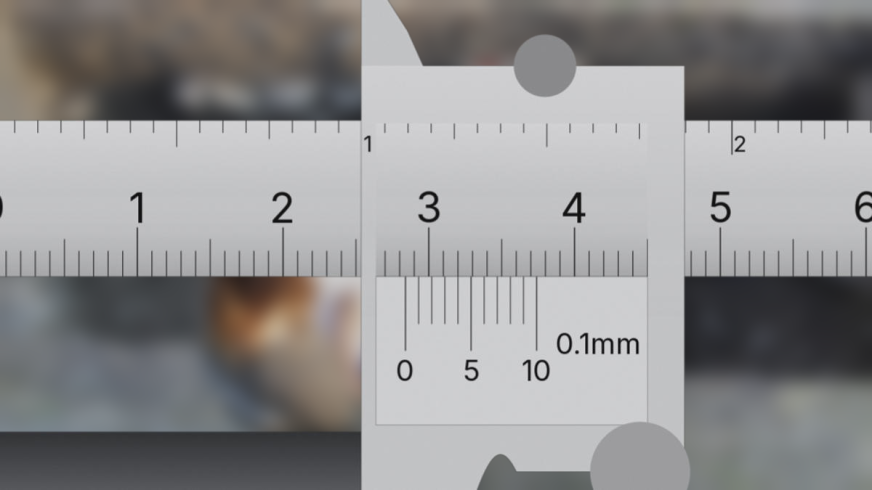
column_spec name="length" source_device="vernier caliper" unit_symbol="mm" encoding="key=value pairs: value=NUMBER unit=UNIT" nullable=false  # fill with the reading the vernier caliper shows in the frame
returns value=28.4 unit=mm
